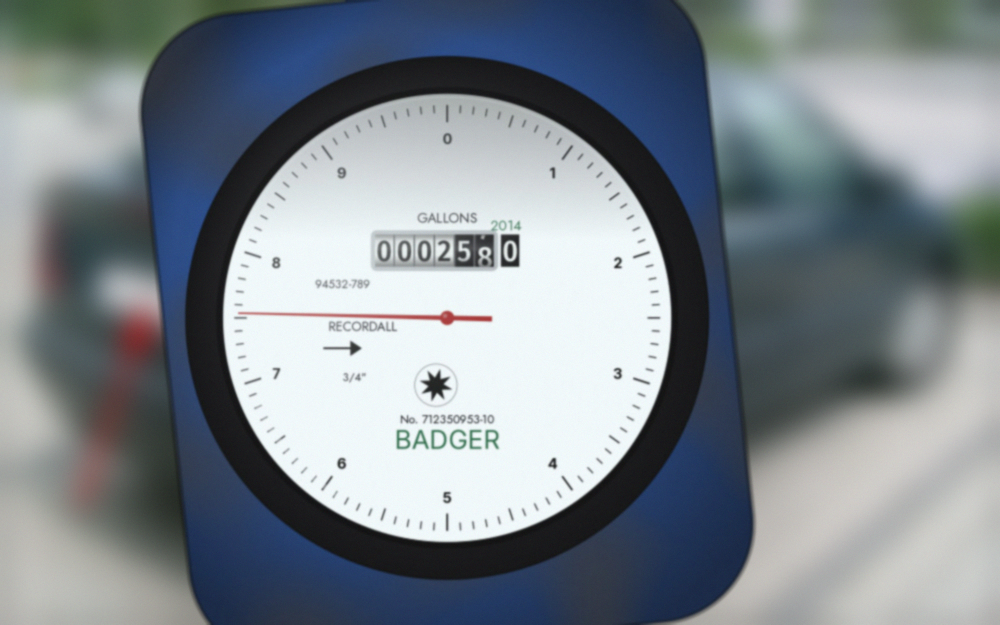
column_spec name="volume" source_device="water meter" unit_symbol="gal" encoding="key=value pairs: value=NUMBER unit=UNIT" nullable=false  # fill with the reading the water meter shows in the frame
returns value=2577.5 unit=gal
